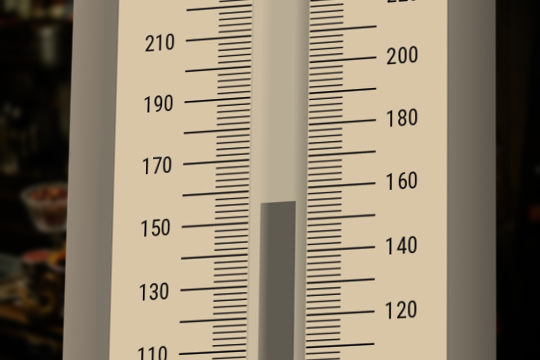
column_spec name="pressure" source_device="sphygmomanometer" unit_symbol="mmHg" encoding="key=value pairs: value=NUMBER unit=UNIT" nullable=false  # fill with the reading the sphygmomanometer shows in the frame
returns value=156 unit=mmHg
